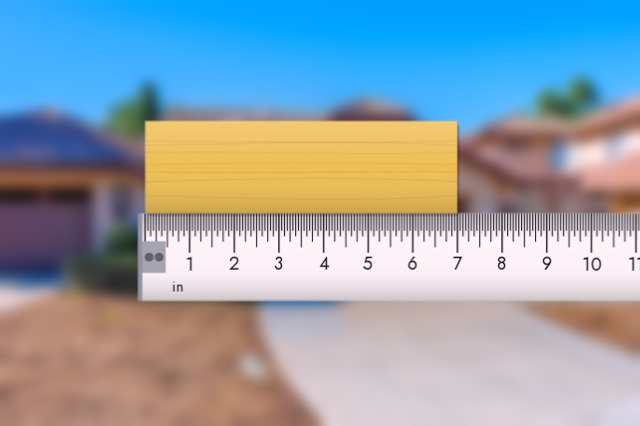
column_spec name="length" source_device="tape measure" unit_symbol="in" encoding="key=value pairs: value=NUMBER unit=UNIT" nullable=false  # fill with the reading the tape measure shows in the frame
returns value=7 unit=in
